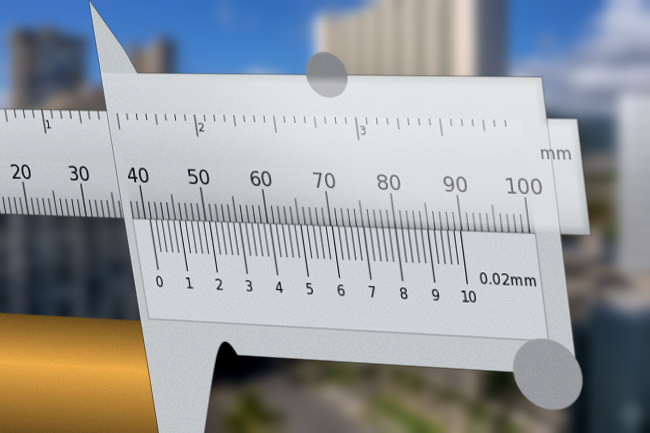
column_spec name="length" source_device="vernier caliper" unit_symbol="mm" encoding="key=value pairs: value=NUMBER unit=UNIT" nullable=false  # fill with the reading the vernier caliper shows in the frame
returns value=40.8 unit=mm
